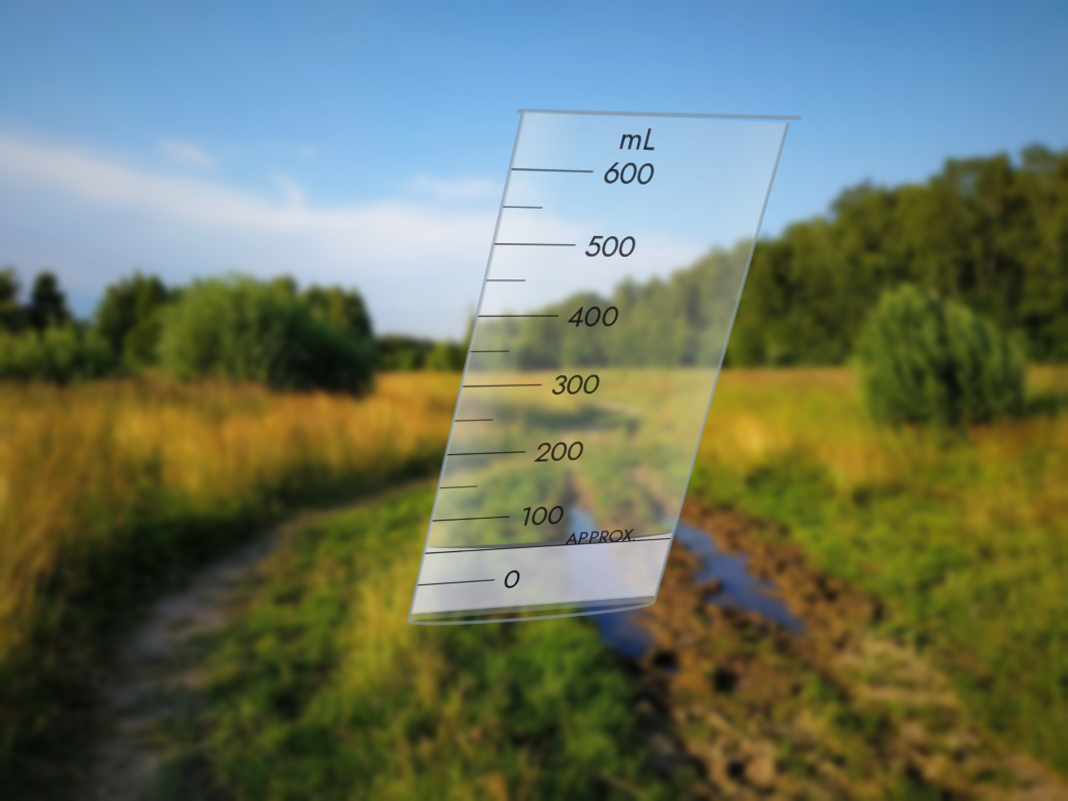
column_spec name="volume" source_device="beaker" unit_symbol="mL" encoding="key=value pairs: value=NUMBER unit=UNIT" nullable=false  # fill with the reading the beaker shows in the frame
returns value=50 unit=mL
